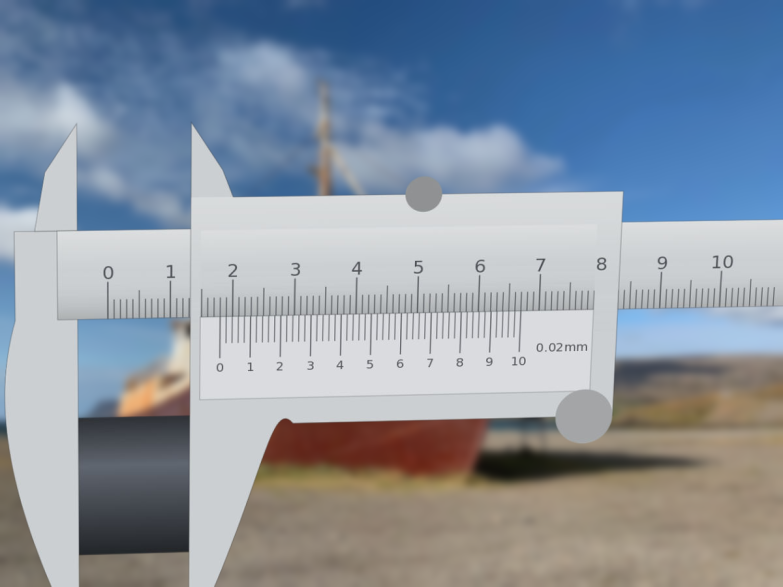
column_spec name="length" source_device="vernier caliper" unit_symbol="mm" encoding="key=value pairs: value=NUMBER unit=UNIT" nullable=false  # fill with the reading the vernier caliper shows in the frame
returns value=18.0 unit=mm
